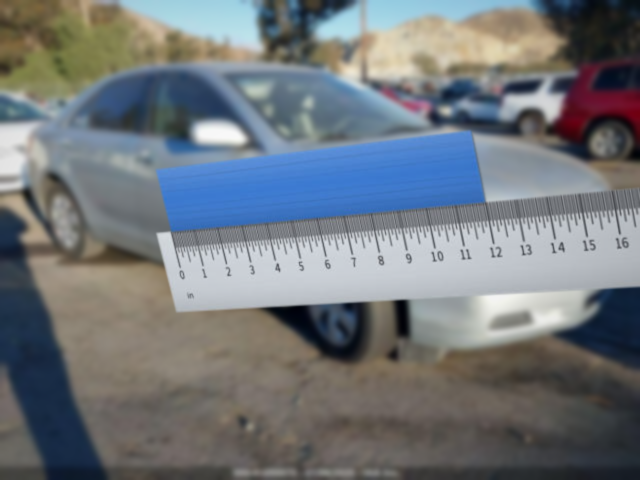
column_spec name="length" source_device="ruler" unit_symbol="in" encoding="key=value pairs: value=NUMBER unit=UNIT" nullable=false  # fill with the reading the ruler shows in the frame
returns value=12 unit=in
